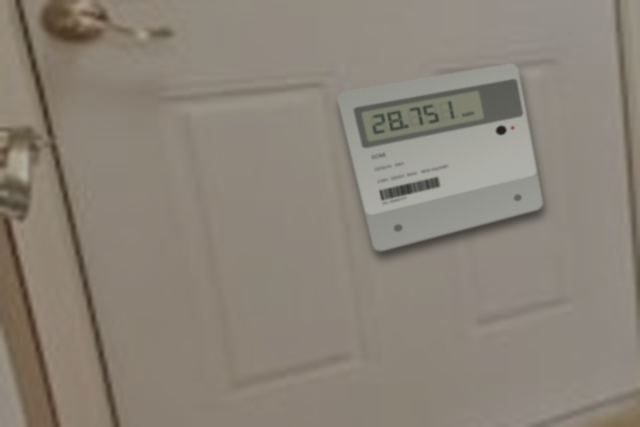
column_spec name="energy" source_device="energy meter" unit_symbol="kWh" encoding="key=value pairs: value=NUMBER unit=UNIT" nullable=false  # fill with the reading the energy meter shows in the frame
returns value=28.751 unit=kWh
